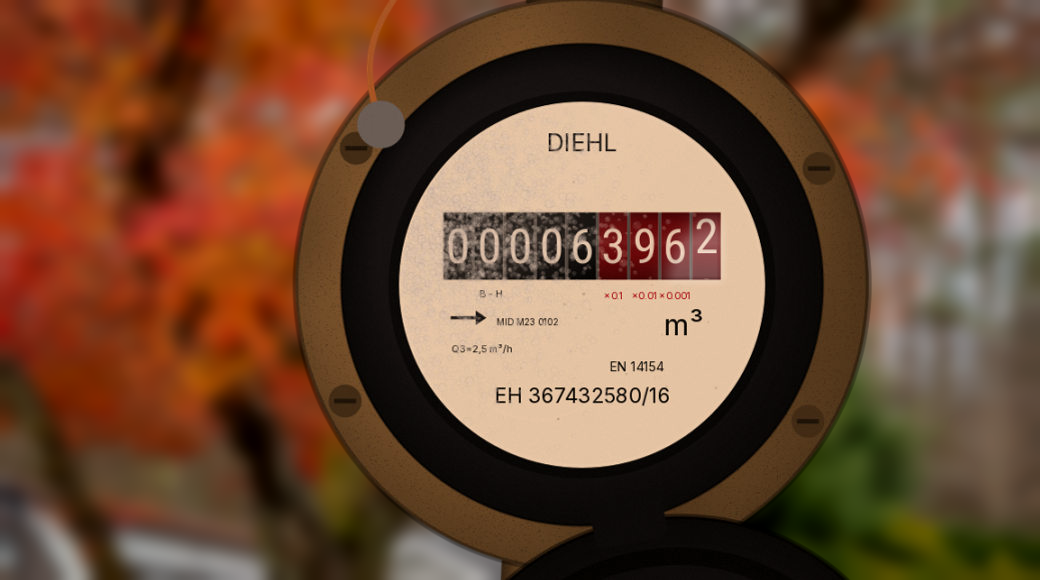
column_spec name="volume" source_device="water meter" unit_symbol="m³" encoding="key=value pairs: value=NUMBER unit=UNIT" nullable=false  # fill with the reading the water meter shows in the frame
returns value=6.3962 unit=m³
